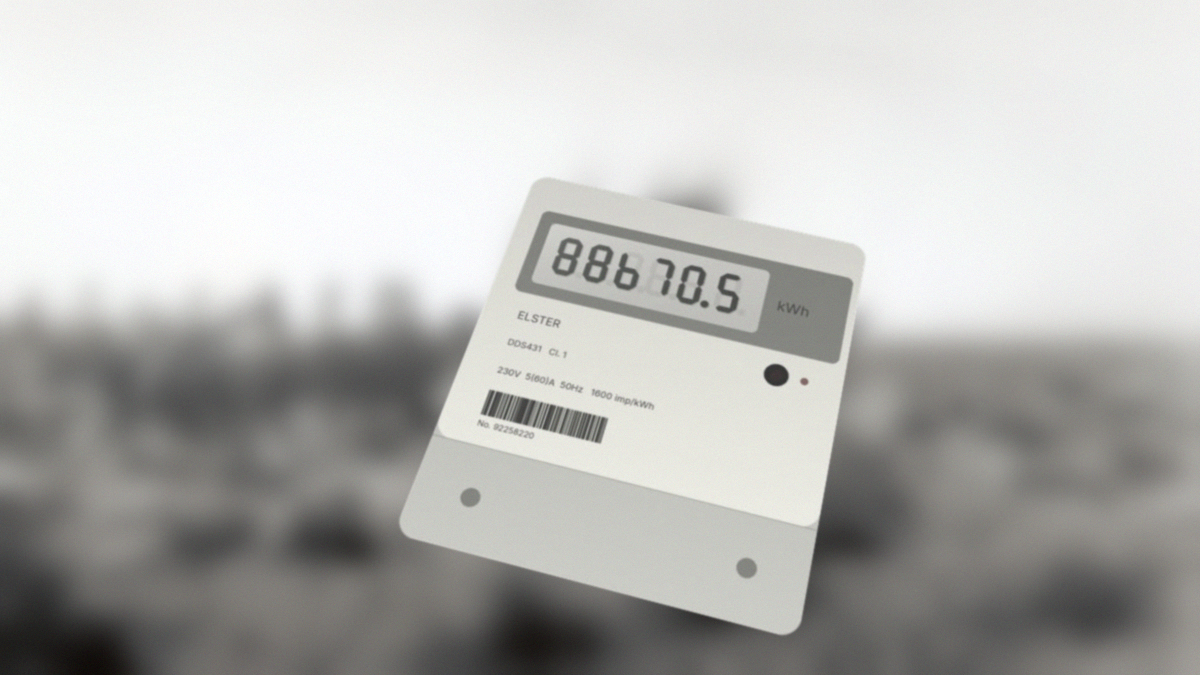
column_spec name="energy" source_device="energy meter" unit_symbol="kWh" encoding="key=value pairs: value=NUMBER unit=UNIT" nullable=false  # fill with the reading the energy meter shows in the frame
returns value=88670.5 unit=kWh
